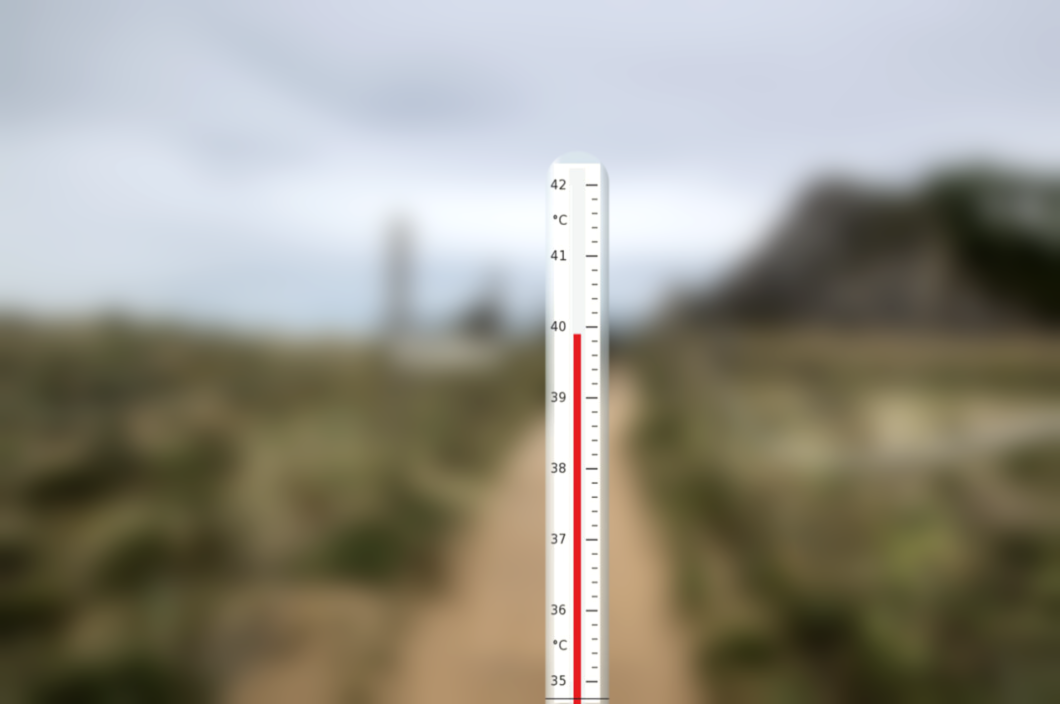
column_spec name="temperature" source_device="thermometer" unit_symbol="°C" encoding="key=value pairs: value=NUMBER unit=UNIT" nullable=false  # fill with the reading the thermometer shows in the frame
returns value=39.9 unit=°C
